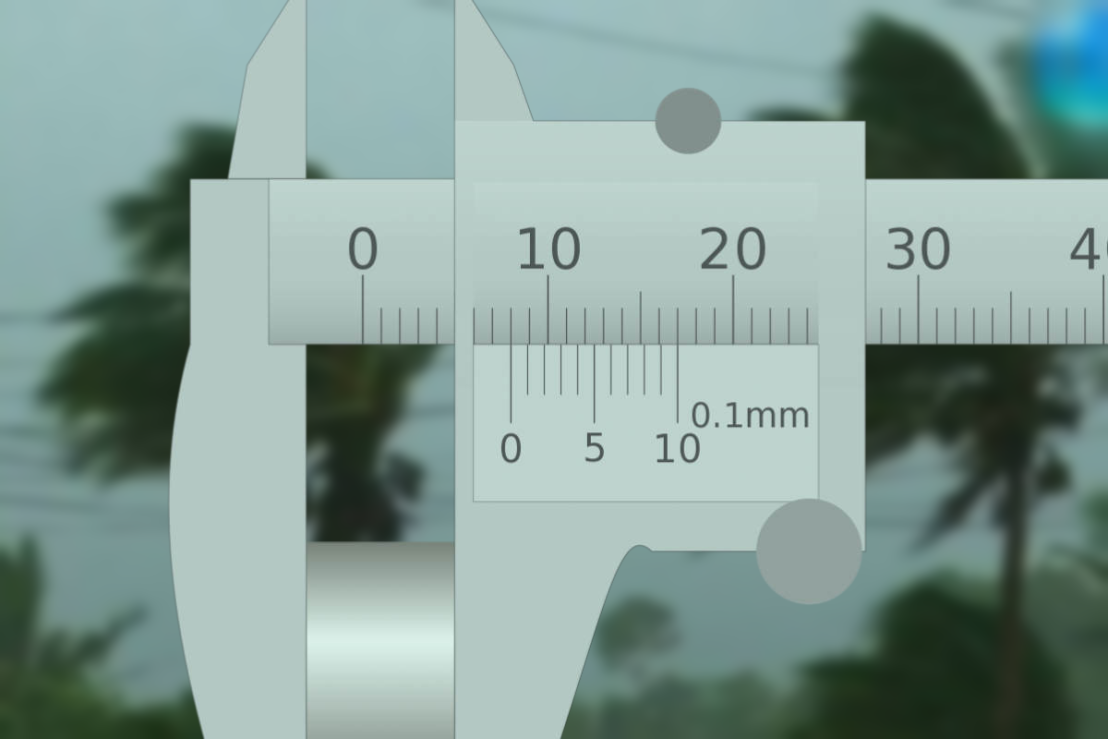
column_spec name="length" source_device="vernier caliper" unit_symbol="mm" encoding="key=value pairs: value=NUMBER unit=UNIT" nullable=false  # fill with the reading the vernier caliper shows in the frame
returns value=8.0 unit=mm
